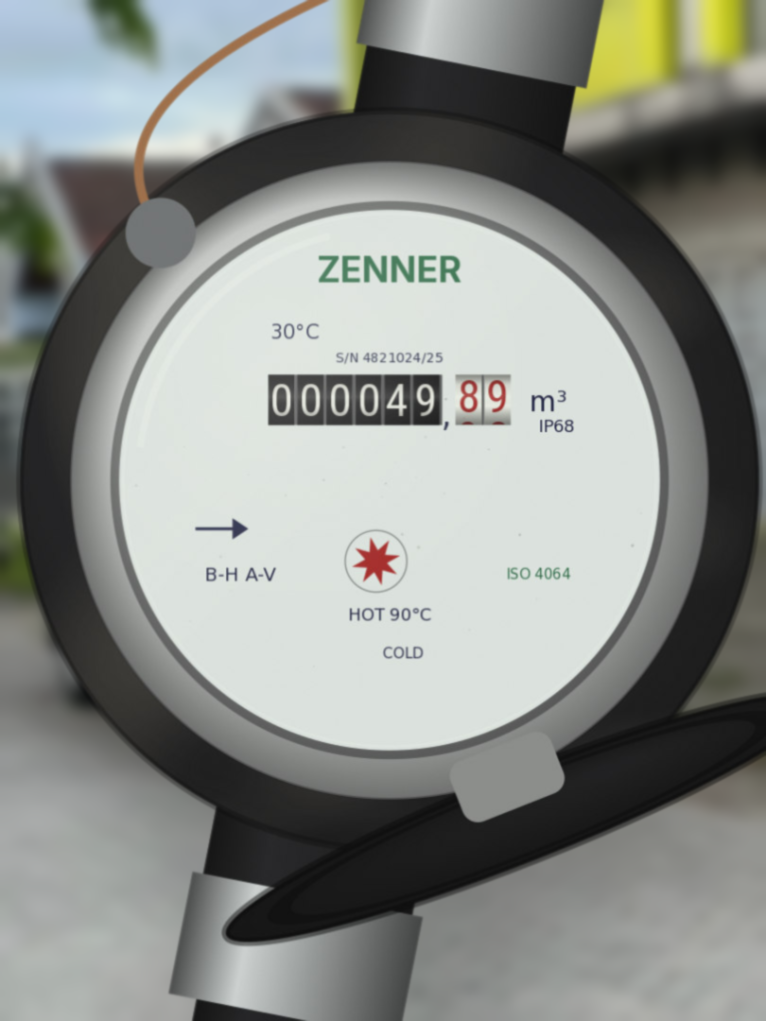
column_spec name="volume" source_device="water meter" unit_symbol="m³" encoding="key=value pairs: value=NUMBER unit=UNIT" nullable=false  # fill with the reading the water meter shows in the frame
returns value=49.89 unit=m³
